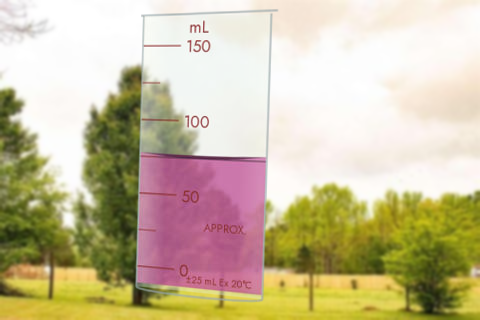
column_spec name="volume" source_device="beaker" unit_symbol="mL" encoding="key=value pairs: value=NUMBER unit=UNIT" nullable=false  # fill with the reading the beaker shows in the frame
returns value=75 unit=mL
